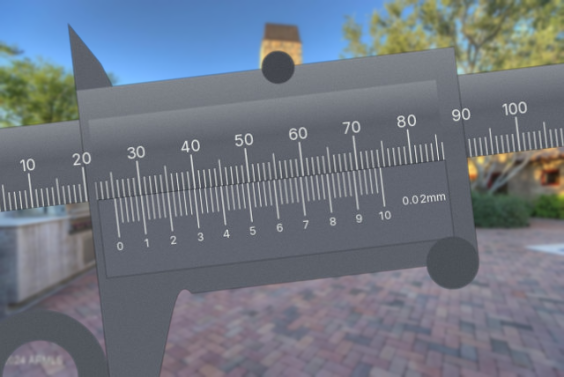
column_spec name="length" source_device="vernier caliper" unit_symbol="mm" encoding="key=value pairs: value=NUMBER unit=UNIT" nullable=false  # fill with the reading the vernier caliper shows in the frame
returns value=25.2 unit=mm
